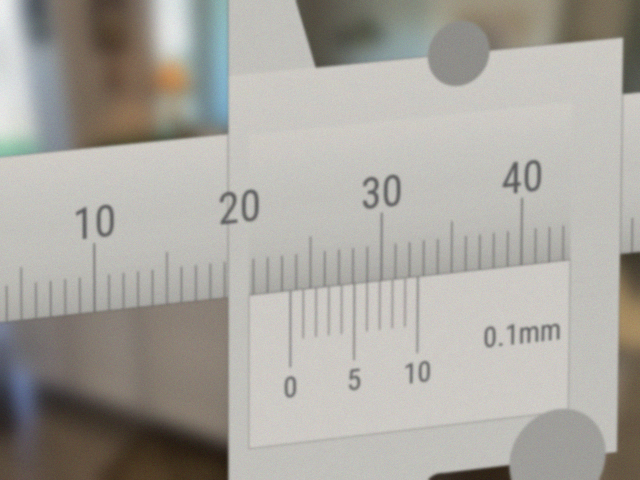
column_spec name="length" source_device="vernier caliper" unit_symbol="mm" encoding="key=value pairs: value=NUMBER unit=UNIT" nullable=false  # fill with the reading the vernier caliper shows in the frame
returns value=23.6 unit=mm
